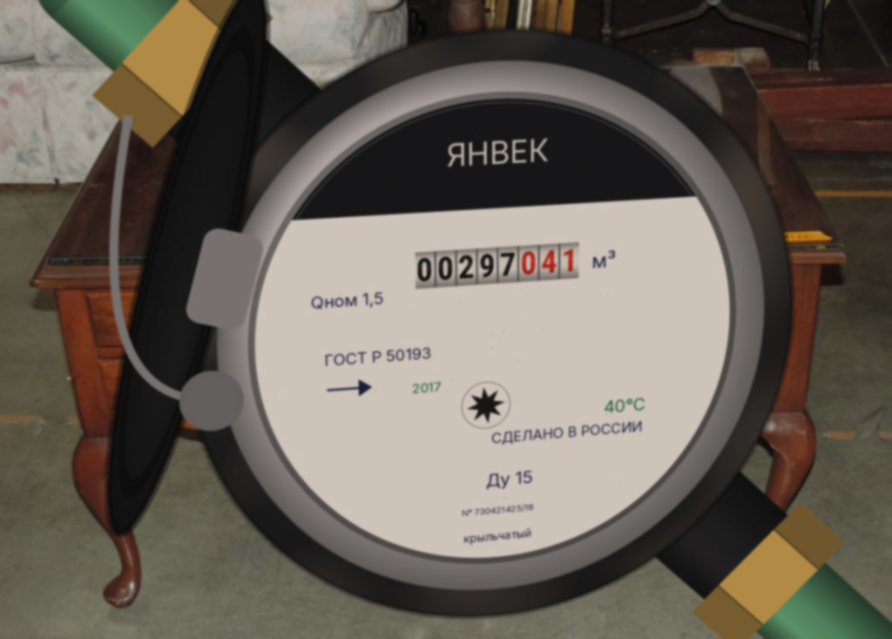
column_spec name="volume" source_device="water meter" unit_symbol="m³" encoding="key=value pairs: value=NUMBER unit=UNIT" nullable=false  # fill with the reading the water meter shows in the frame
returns value=297.041 unit=m³
